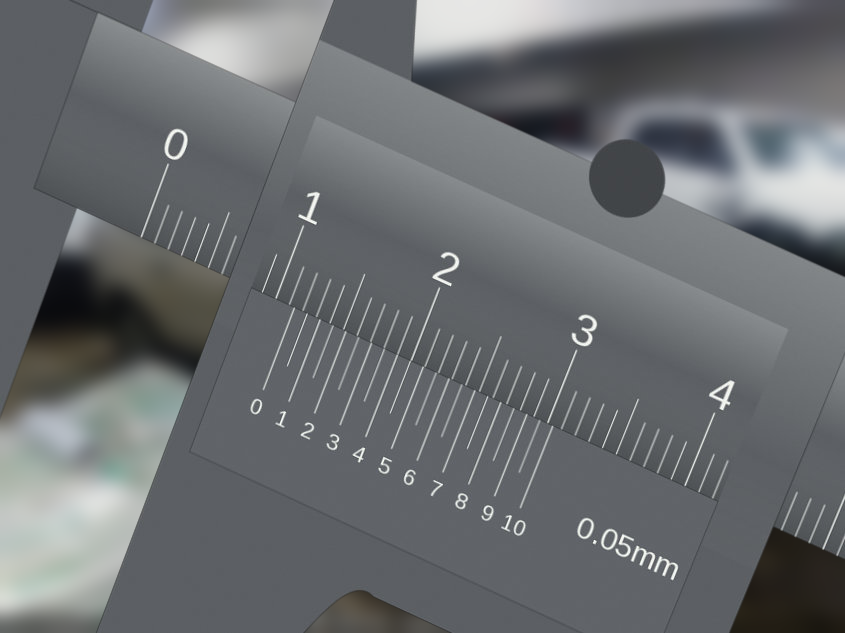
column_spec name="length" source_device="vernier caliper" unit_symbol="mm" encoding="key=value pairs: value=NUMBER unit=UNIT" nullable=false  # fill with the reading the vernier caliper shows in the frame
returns value=11.4 unit=mm
